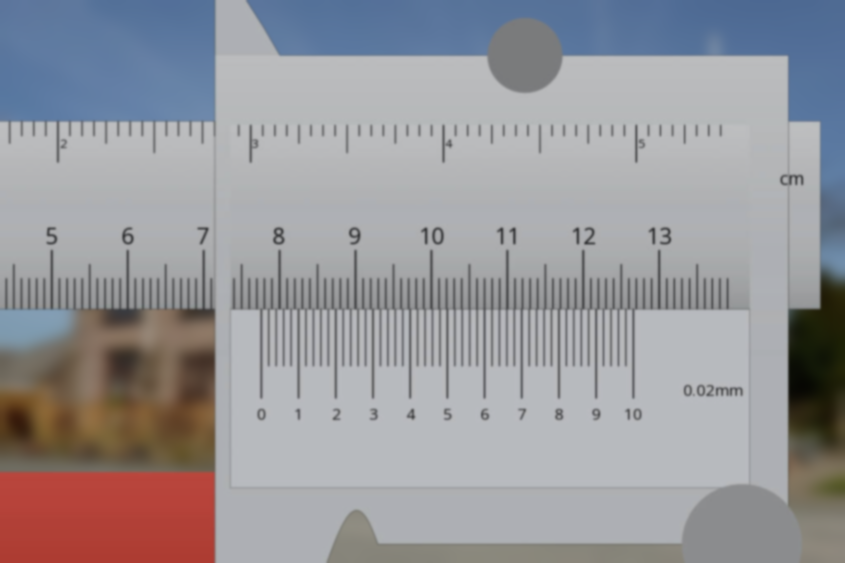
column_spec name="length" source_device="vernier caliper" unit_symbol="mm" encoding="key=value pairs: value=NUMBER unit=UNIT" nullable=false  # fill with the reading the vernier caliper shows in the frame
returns value=77.6 unit=mm
